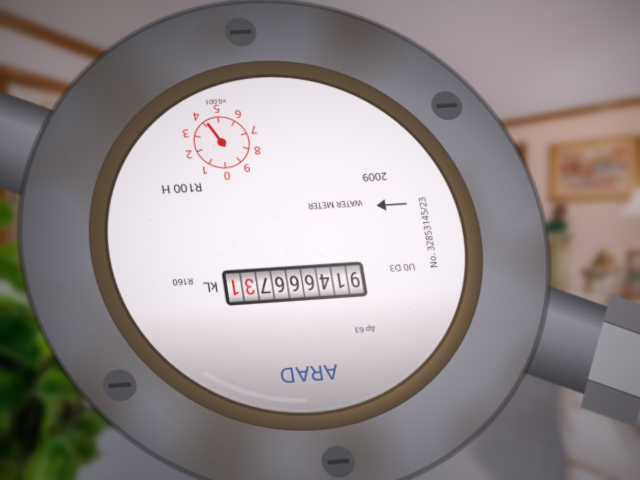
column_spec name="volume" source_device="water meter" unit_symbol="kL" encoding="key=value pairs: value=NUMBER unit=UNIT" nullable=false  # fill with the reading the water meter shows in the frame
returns value=9146667.314 unit=kL
